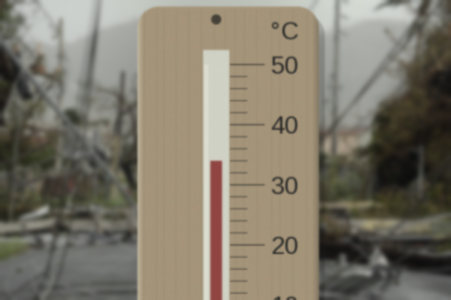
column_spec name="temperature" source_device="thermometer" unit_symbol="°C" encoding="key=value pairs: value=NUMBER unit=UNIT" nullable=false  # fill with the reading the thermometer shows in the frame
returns value=34 unit=°C
